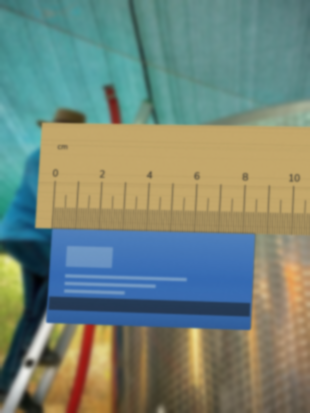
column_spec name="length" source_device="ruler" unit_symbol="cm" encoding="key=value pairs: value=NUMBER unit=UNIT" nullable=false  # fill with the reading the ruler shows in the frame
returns value=8.5 unit=cm
